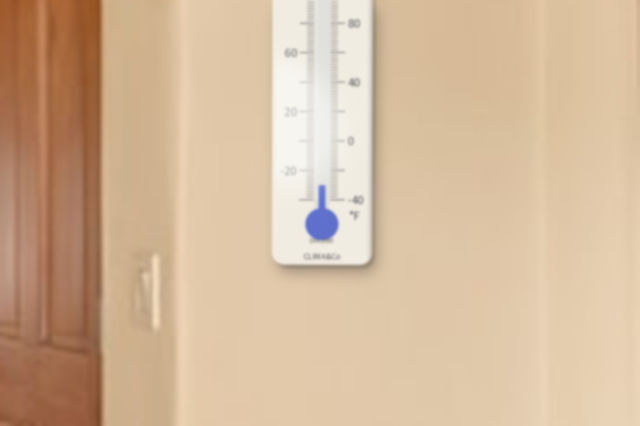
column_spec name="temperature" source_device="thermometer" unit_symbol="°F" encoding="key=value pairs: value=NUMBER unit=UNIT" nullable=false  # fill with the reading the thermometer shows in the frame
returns value=-30 unit=°F
